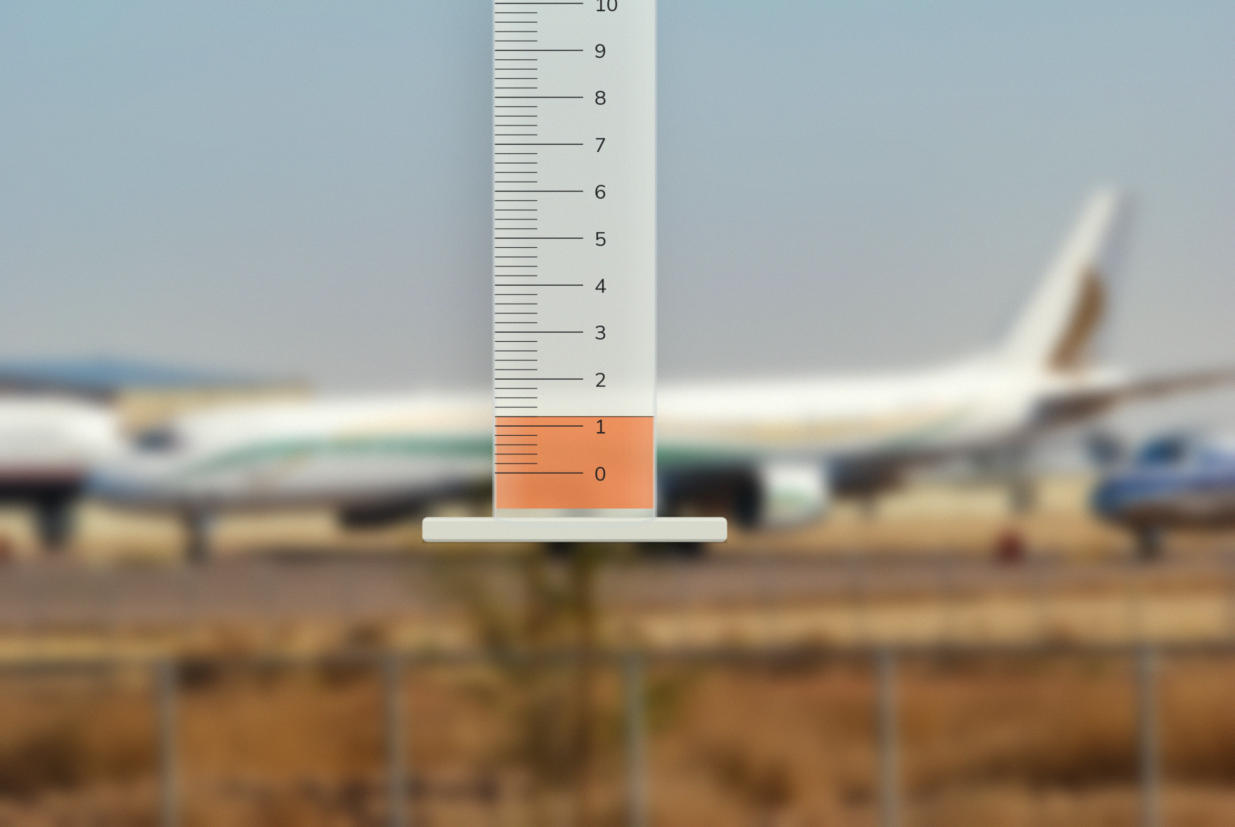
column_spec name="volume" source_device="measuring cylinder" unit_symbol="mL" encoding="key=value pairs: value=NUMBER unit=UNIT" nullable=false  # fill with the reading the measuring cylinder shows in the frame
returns value=1.2 unit=mL
